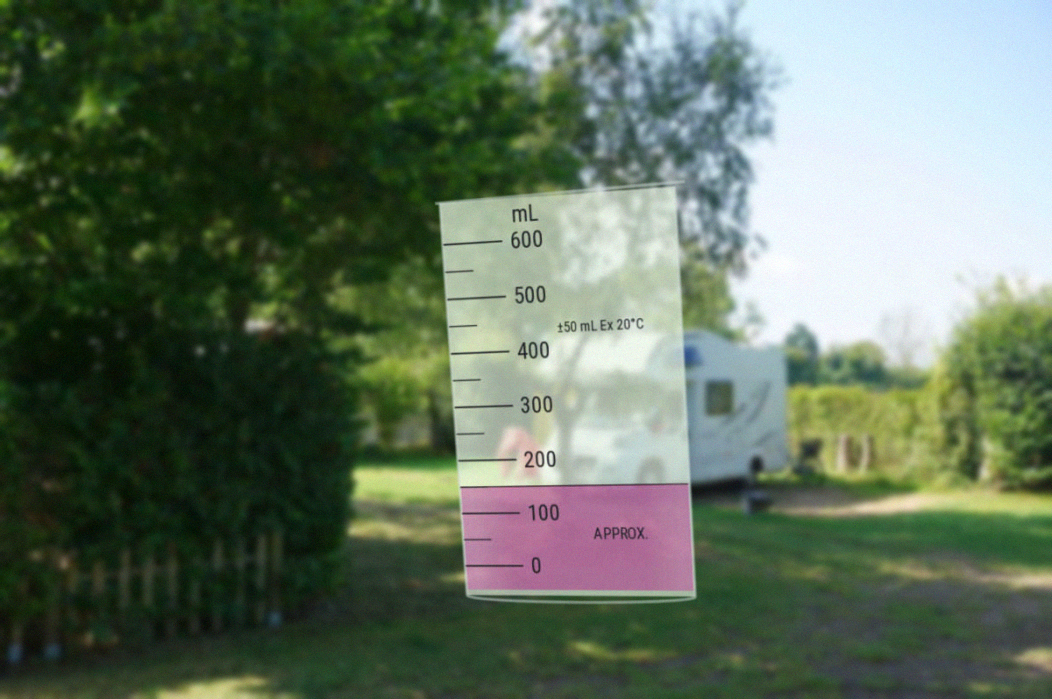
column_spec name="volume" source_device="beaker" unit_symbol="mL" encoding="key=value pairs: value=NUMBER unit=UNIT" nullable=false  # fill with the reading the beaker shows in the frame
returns value=150 unit=mL
